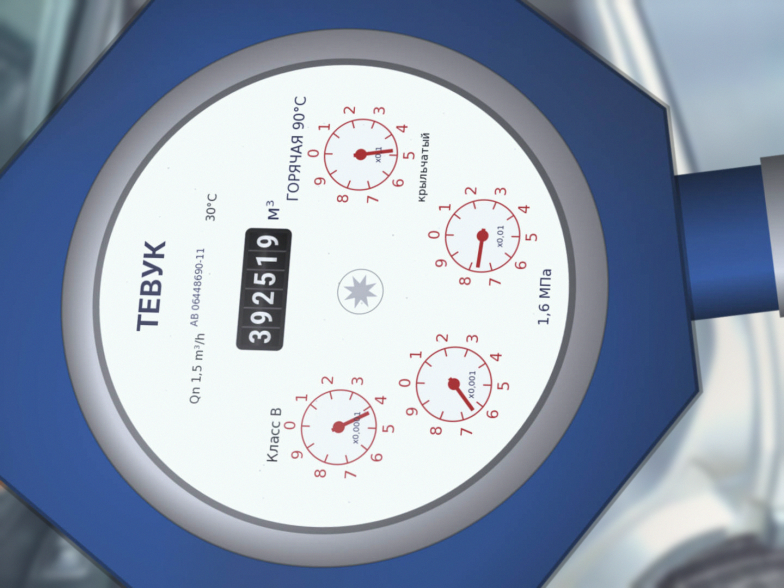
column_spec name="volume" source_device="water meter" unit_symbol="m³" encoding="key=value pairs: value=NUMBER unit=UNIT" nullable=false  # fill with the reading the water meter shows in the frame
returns value=392519.4764 unit=m³
